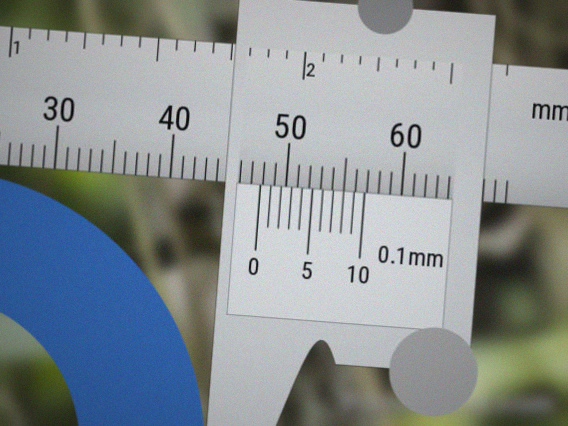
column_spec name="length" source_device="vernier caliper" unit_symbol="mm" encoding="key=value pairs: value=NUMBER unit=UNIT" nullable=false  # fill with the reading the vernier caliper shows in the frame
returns value=47.8 unit=mm
